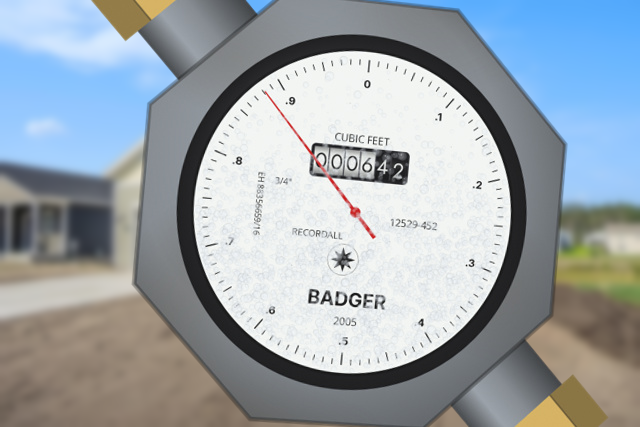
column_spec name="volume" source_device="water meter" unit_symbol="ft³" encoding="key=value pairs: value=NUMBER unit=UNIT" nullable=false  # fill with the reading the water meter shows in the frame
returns value=641.88 unit=ft³
